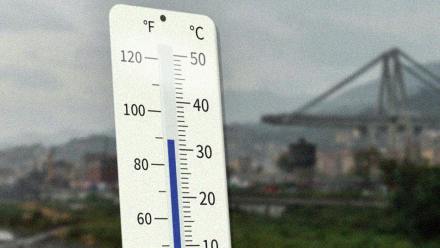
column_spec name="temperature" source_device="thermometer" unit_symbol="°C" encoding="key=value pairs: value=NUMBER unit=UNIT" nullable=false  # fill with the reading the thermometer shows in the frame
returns value=32 unit=°C
